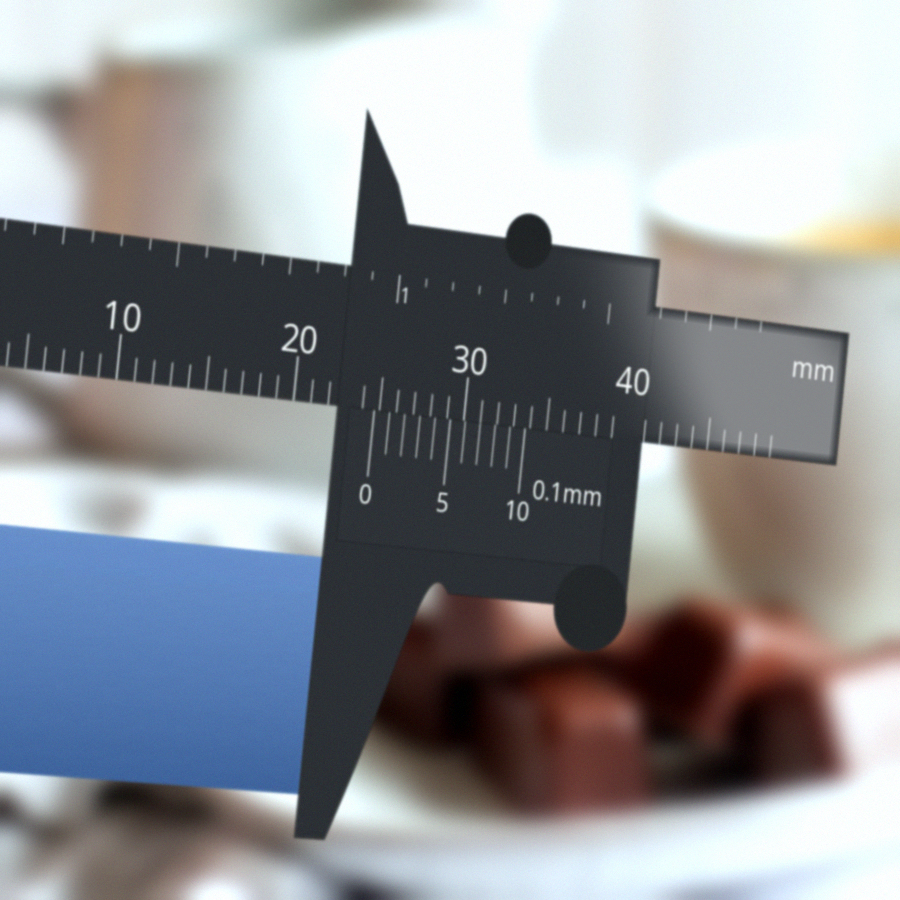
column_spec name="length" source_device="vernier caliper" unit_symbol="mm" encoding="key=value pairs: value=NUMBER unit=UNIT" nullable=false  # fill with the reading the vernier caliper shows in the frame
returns value=24.7 unit=mm
